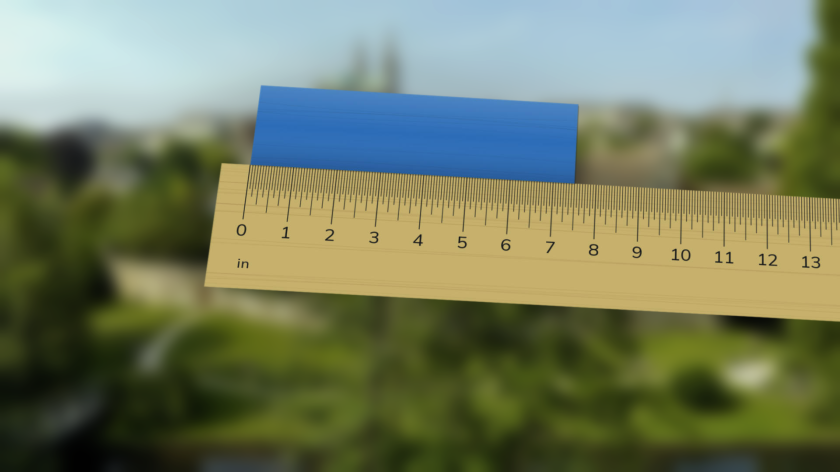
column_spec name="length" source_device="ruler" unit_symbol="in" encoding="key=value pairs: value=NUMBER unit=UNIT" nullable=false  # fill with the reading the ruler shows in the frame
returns value=7.5 unit=in
